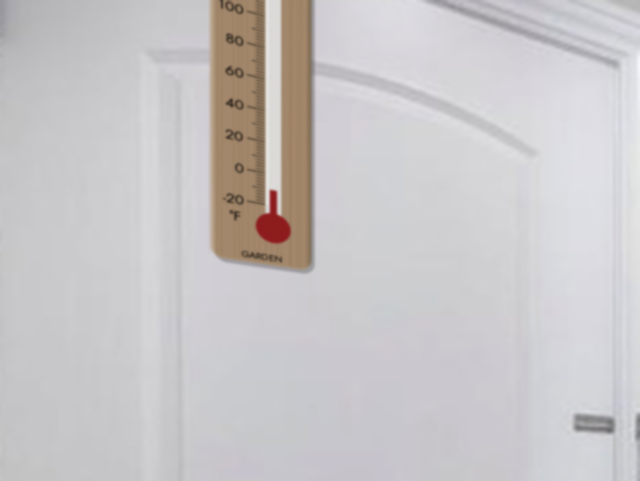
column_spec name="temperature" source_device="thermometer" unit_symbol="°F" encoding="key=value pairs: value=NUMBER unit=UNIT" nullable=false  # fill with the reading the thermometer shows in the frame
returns value=-10 unit=°F
